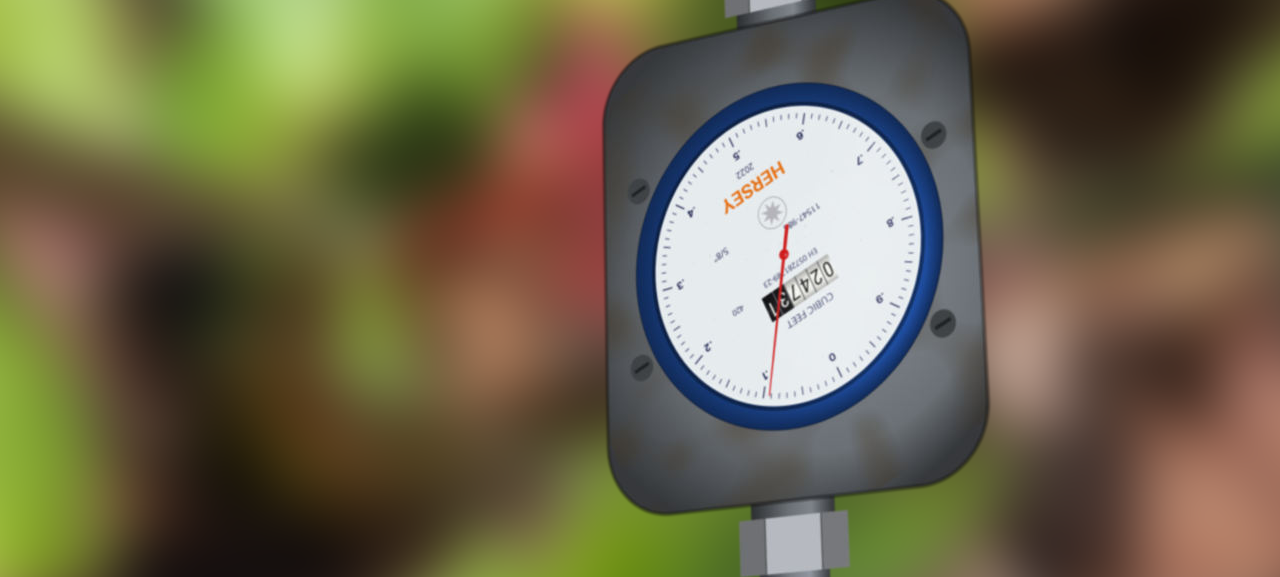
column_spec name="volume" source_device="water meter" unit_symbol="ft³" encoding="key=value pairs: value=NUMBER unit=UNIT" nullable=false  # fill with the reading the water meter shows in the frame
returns value=24731.09 unit=ft³
